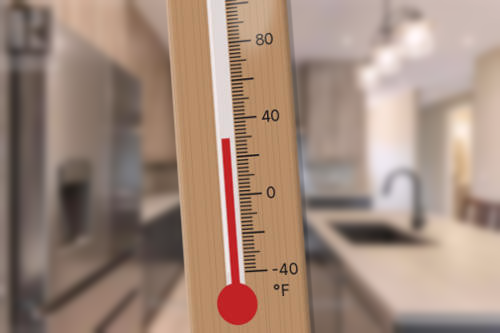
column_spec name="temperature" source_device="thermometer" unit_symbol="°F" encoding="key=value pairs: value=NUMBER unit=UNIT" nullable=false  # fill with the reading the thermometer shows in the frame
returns value=30 unit=°F
